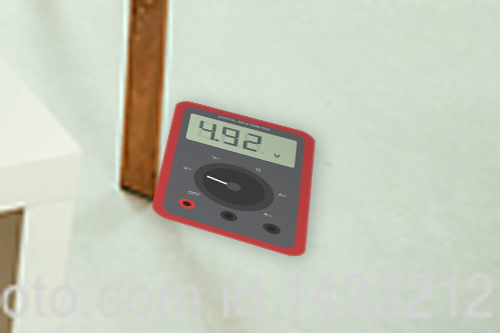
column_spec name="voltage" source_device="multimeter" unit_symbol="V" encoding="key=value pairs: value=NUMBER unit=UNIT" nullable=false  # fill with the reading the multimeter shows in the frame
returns value=4.92 unit=V
